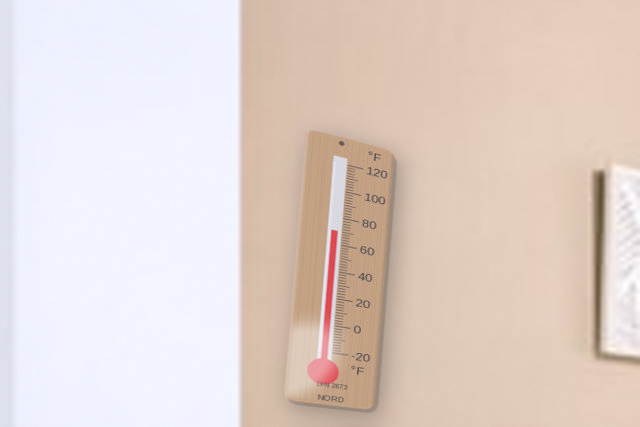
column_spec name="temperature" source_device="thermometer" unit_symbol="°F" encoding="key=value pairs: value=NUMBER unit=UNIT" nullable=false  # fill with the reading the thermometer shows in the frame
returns value=70 unit=°F
